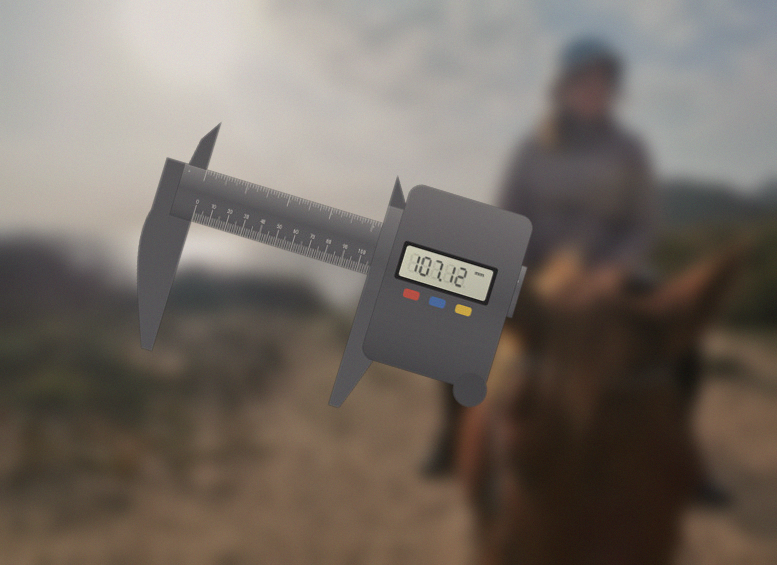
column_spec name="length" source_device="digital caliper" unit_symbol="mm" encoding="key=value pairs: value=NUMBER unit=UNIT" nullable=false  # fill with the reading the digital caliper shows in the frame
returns value=107.12 unit=mm
